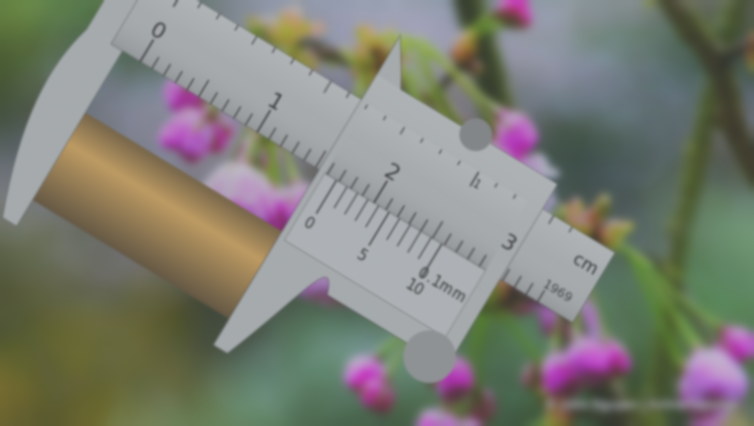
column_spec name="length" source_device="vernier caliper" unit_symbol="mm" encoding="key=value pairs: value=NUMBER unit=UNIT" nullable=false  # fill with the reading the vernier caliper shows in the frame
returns value=16.8 unit=mm
